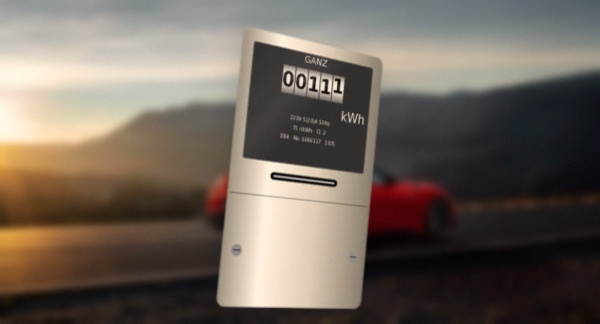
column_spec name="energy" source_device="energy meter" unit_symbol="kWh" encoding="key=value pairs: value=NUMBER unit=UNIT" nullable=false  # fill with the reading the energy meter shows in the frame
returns value=111 unit=kWh
